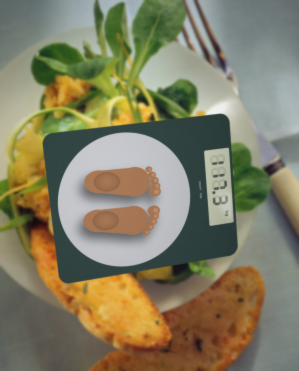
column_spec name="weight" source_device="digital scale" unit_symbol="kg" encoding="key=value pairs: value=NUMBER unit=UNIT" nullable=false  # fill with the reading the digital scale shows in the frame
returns value=117.3 unit=kg
